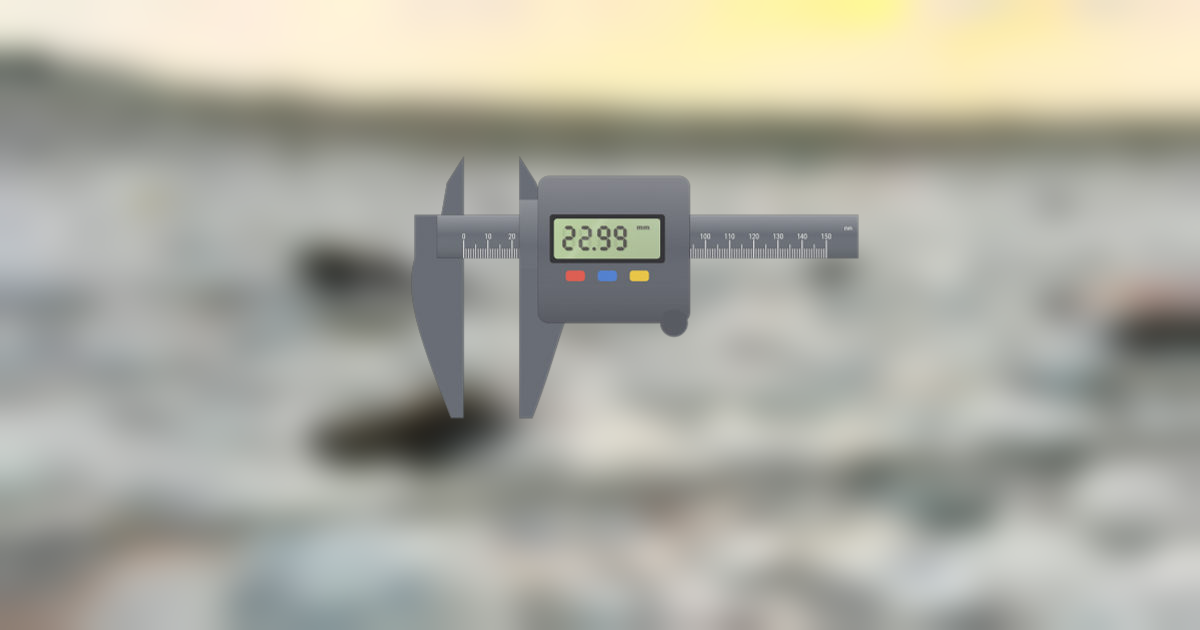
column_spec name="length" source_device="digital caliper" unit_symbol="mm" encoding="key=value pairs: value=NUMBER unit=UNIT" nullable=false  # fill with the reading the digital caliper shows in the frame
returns value=22.99 unit=mm
